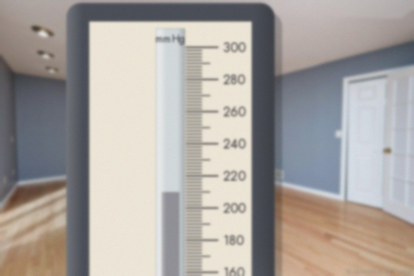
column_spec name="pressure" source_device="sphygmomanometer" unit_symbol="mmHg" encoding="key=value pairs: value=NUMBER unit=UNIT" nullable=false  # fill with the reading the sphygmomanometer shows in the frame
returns value=210 unit=mmHg
